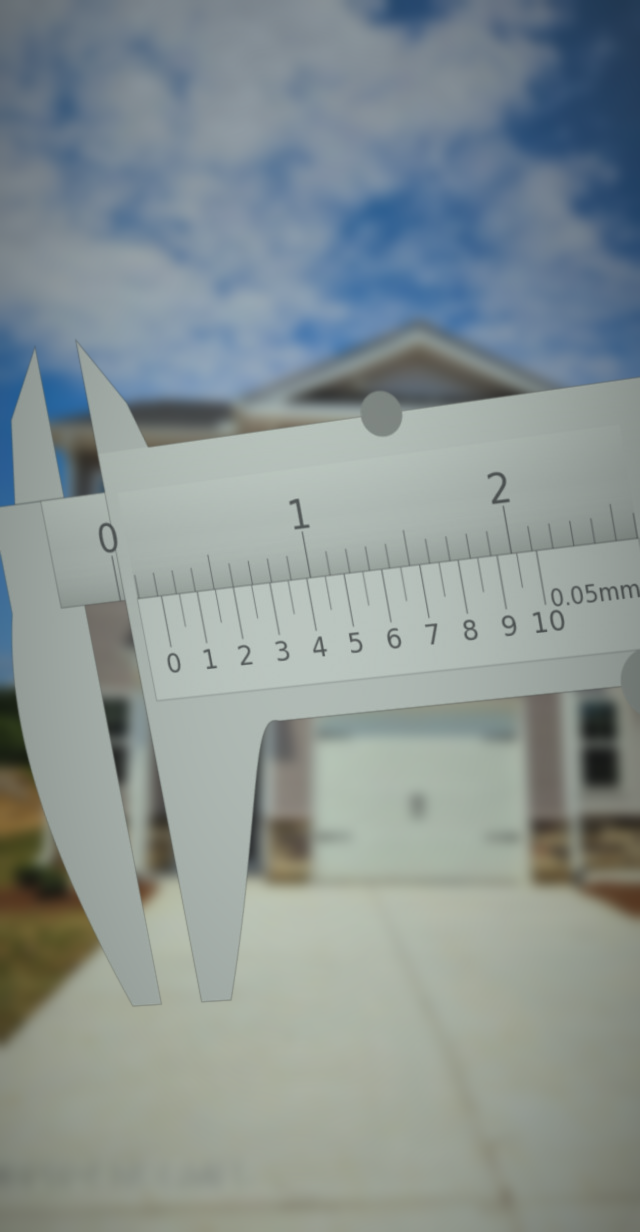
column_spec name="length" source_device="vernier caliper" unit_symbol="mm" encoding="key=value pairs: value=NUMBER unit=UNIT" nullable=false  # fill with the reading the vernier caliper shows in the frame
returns value=2.2 unit=mm
